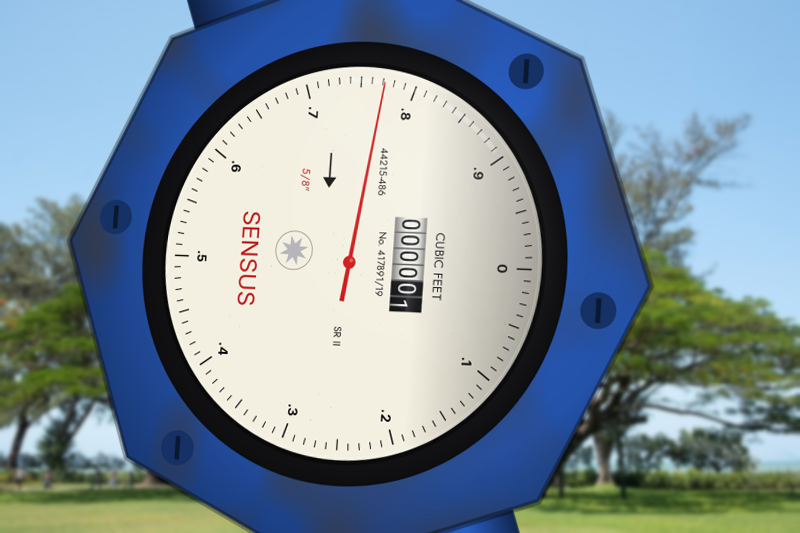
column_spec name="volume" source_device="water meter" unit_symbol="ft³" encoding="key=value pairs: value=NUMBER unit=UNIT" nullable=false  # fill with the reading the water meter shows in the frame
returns value=0.77 unit=ft³
